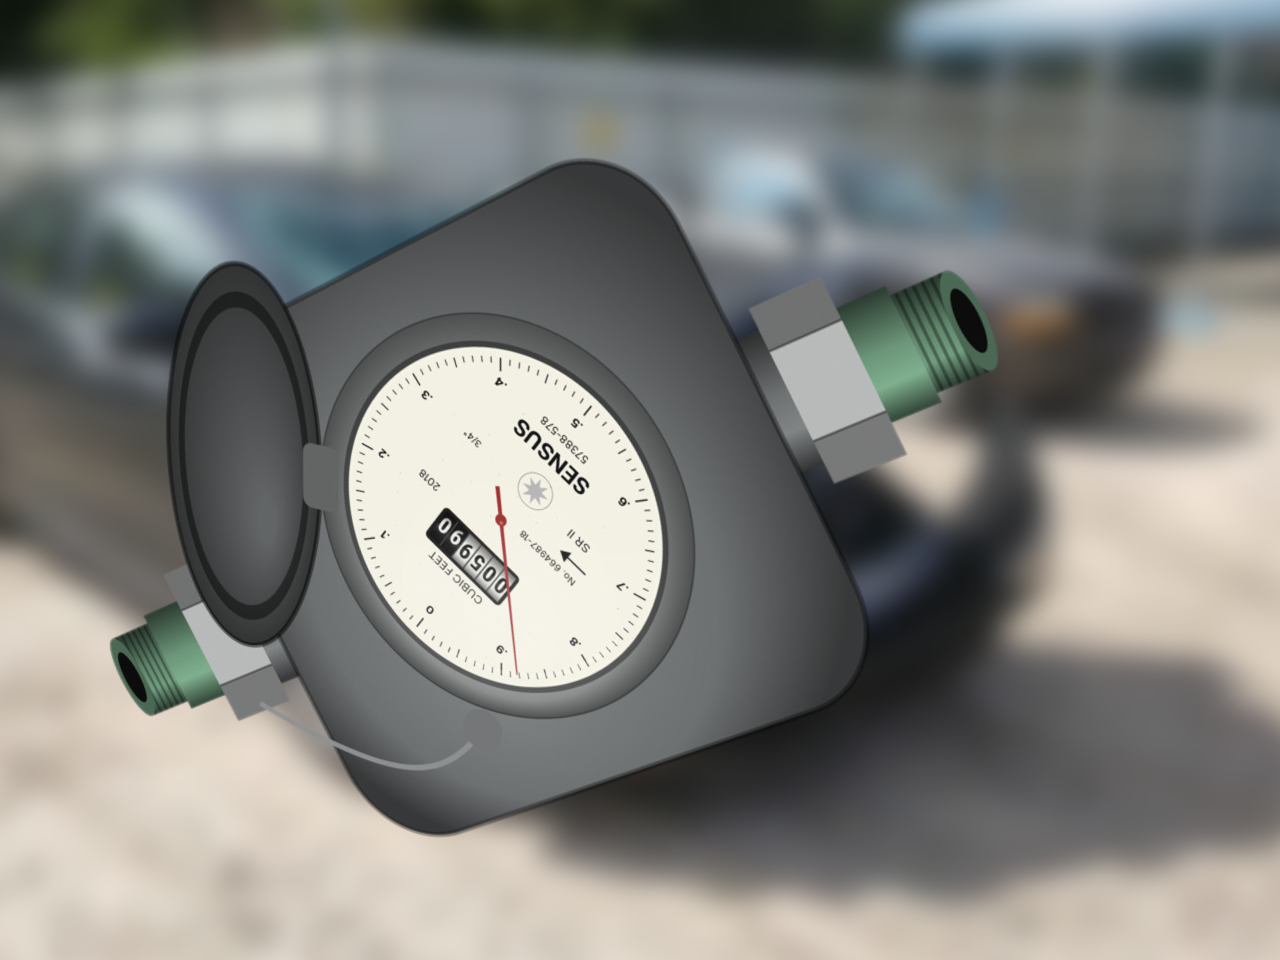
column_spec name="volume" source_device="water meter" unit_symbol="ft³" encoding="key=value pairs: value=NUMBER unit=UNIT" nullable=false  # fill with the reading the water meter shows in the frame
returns value=5989.88 unit=ft³
